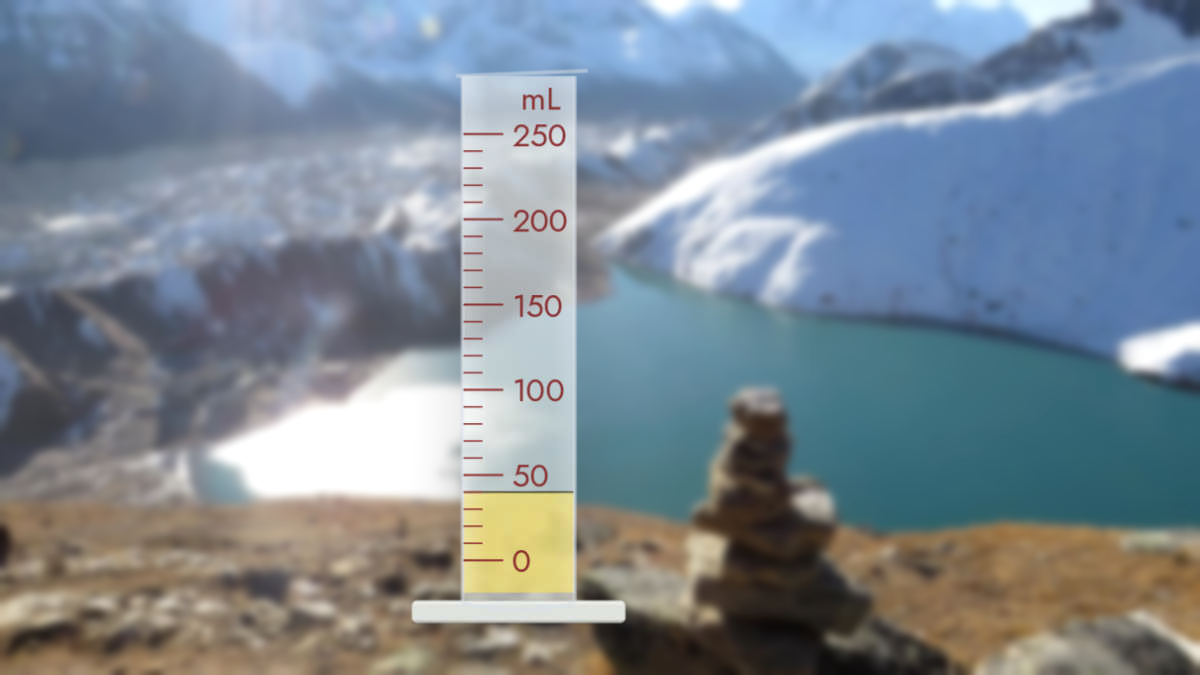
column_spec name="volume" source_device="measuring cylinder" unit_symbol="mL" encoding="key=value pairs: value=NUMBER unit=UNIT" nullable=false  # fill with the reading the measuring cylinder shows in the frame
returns value=40 unit=mL
